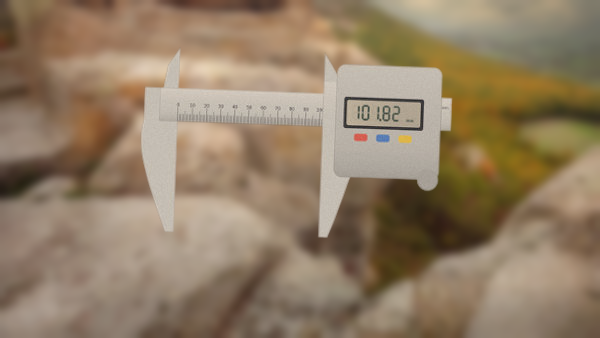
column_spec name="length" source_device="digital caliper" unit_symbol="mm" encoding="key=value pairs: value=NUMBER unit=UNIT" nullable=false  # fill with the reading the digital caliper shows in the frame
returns value=101.82 unit=mm
